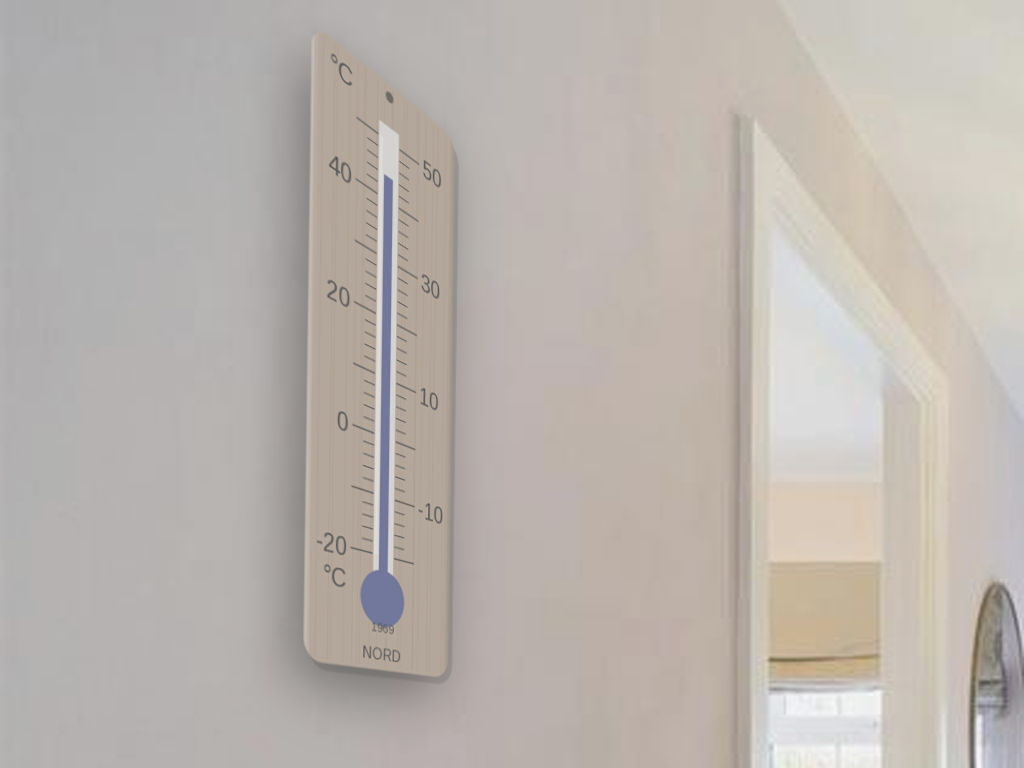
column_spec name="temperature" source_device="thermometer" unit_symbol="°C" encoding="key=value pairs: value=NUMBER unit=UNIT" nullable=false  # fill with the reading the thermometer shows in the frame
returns value=44 unit=°C
